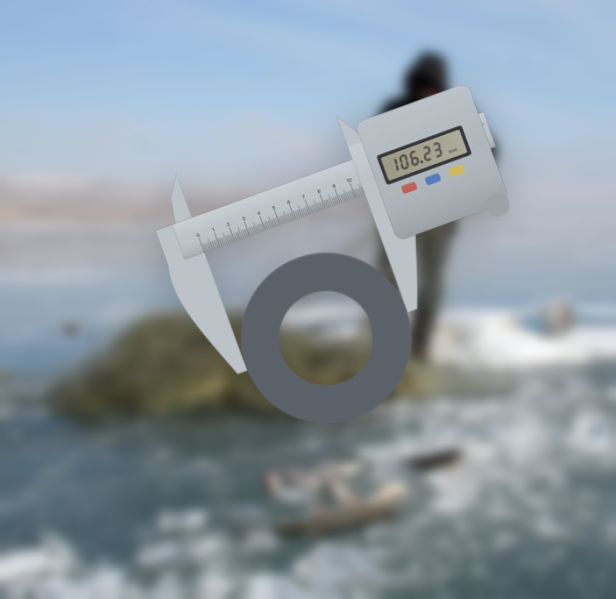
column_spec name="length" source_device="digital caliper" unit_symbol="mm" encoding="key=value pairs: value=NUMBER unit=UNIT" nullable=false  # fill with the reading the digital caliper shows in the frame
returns value=106.23 unit=mm
